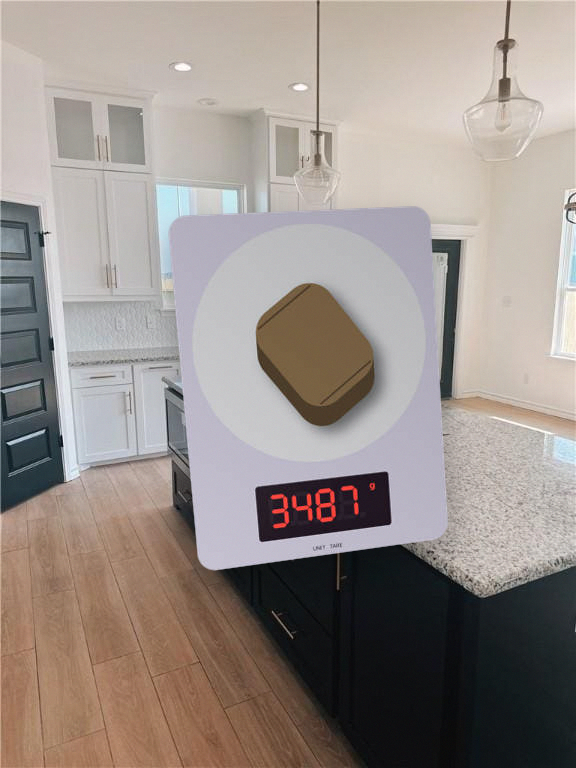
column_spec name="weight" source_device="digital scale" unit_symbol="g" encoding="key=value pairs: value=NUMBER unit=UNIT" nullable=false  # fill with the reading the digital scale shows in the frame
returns value=3487 unit=g
